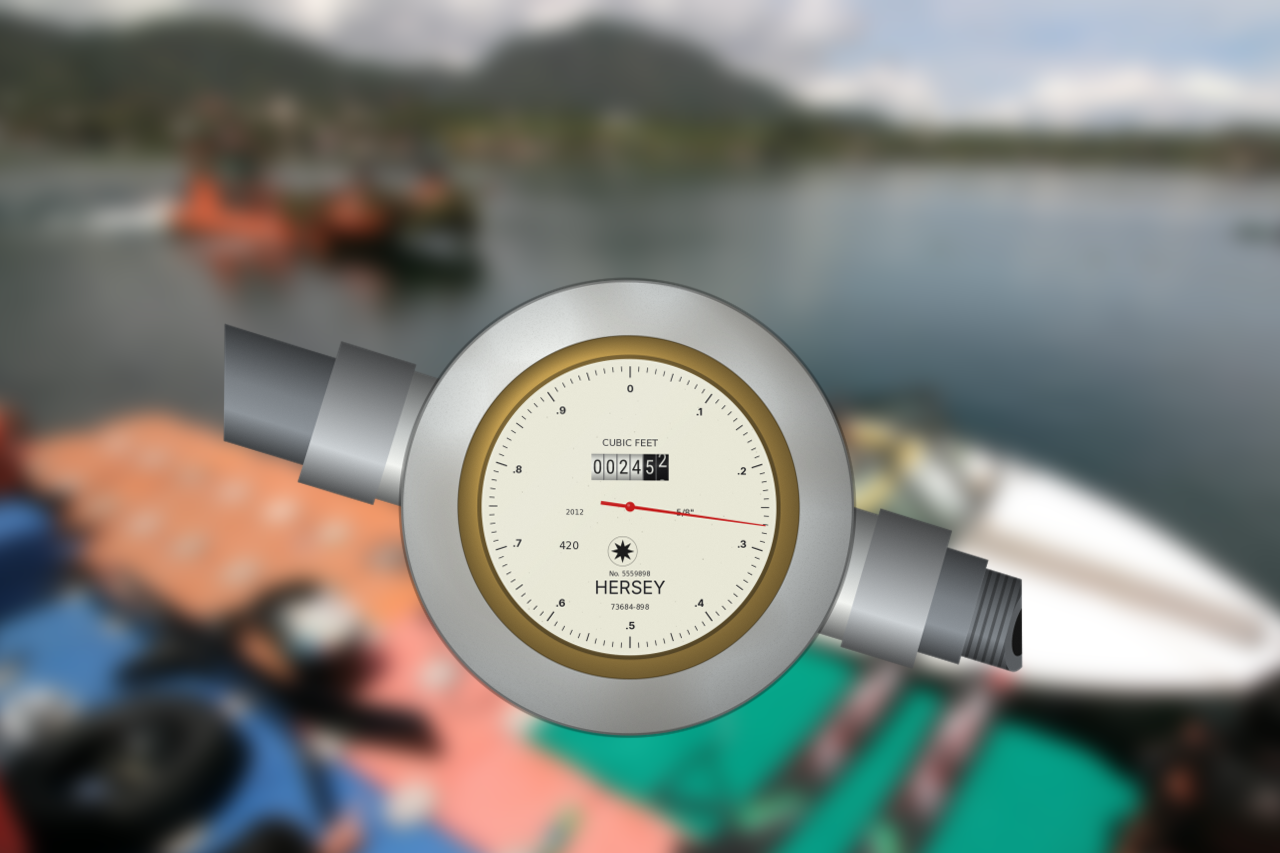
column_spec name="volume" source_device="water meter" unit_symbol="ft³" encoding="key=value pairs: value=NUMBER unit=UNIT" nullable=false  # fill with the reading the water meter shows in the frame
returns value=2452.27 unit=ft³
